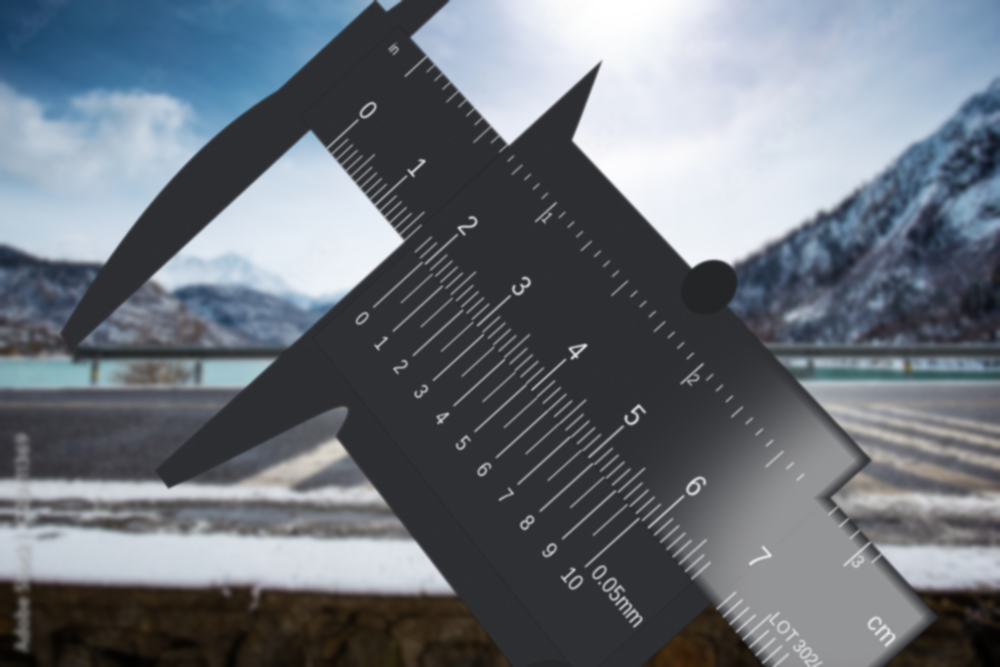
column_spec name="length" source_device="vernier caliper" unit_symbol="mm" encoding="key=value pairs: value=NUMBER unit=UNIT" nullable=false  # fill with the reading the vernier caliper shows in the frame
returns value=19.6 unit=mm
